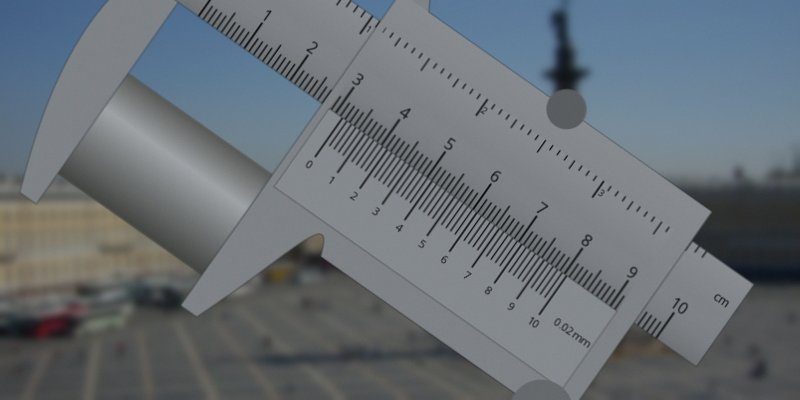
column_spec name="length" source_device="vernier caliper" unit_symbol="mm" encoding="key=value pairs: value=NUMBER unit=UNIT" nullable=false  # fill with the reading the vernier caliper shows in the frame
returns value=31.5 unit=mm
